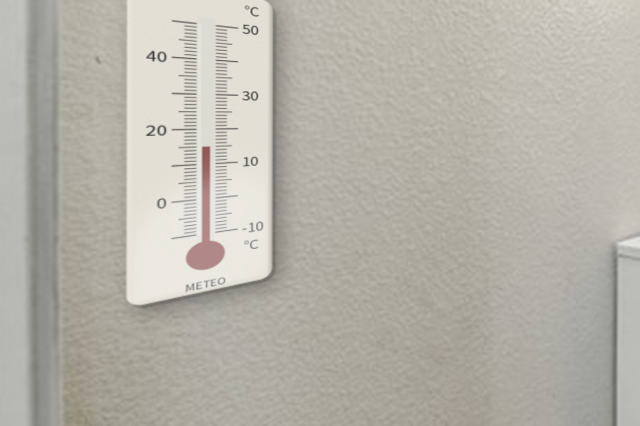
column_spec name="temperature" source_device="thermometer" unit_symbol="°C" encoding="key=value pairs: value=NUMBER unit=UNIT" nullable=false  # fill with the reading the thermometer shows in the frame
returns value=15 unit=°C
